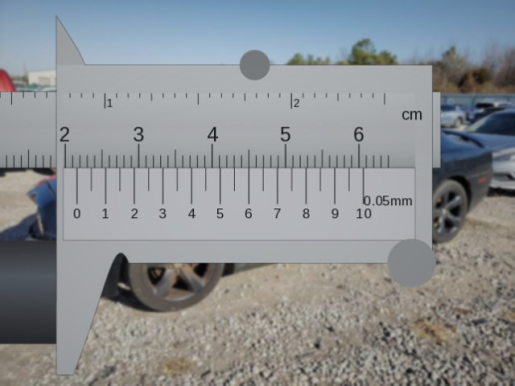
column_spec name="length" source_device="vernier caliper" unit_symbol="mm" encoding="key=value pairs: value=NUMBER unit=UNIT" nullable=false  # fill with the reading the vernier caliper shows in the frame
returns value=21.6 unit=mm
